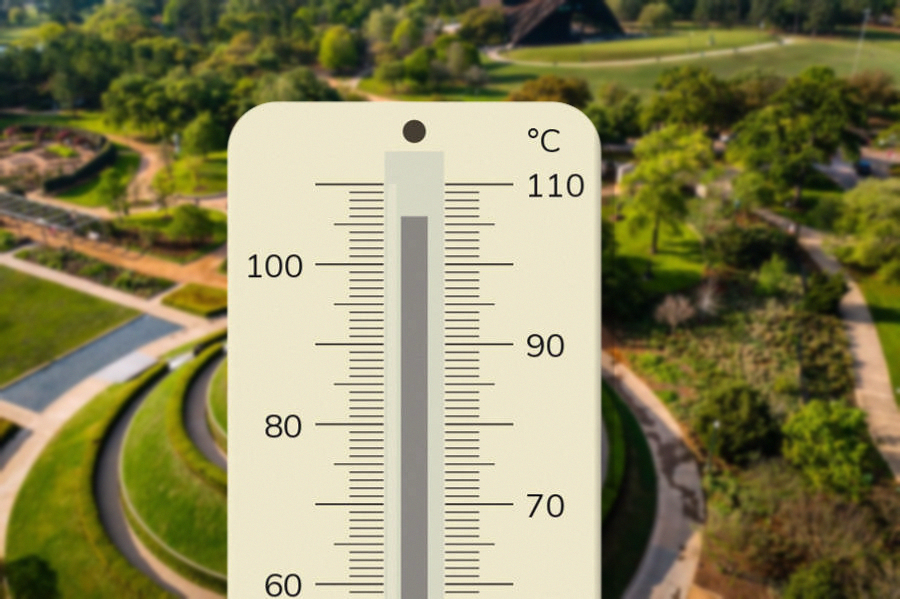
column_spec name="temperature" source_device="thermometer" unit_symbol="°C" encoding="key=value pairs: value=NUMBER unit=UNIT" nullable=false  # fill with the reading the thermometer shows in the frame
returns value=106 unit=°C
